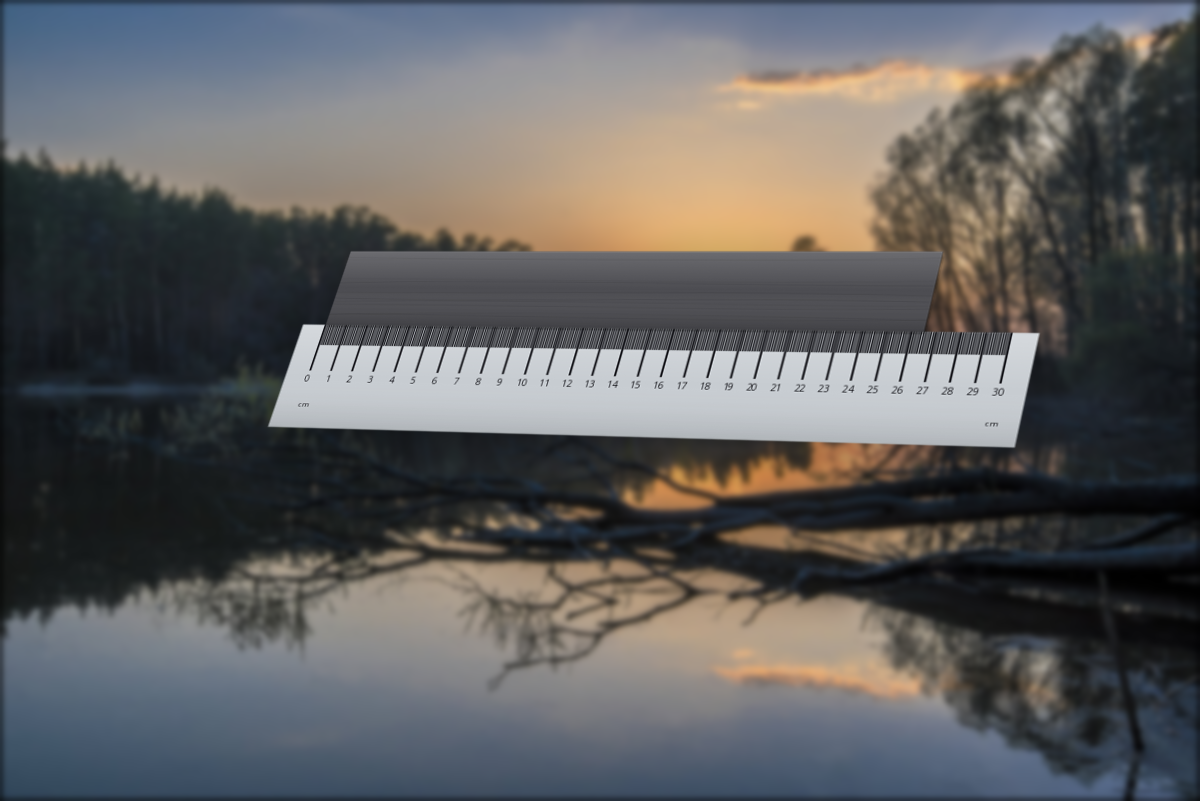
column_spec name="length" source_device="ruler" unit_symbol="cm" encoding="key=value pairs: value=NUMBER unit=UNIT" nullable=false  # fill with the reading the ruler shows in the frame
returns value=26.5 unit=cm
